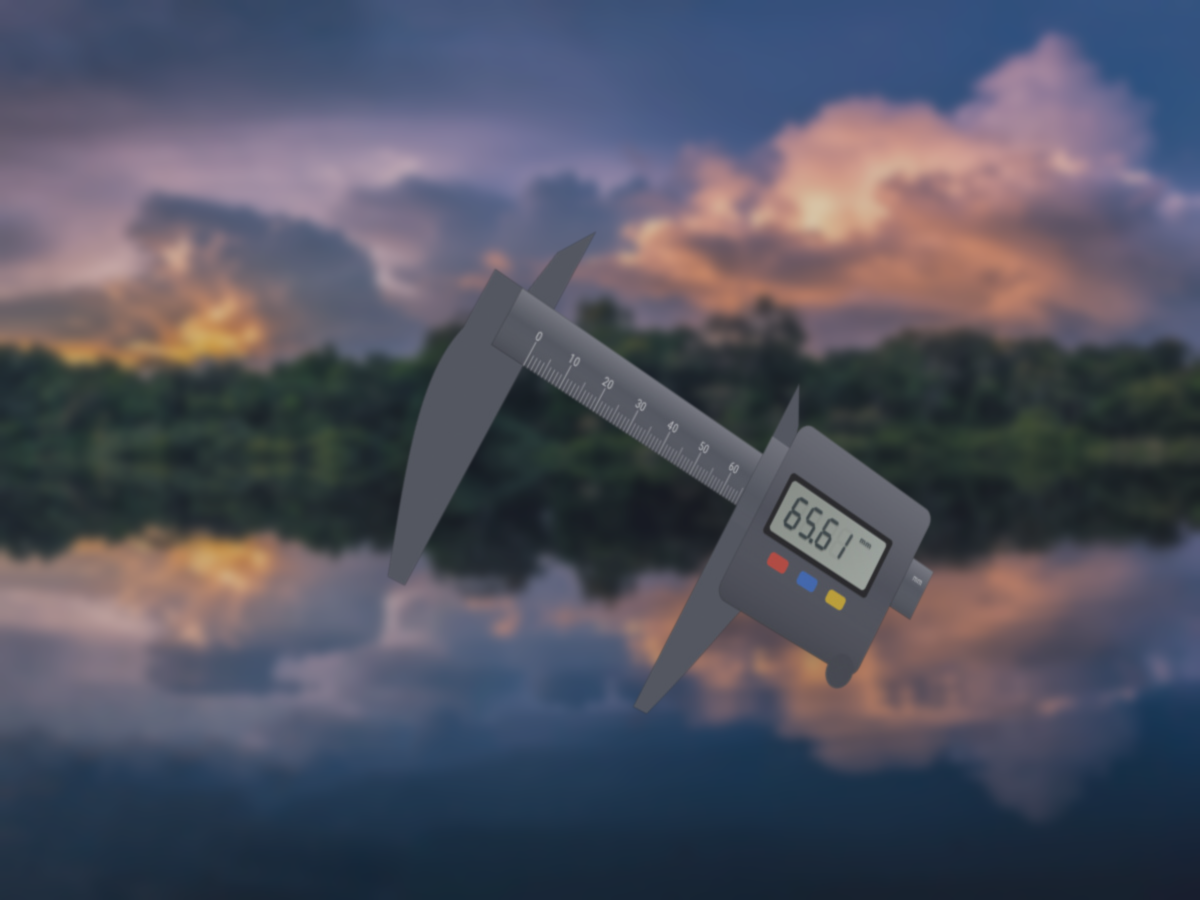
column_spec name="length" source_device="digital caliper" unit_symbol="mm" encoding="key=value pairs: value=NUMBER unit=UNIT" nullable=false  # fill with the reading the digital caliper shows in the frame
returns value=65.61 unit=mm
